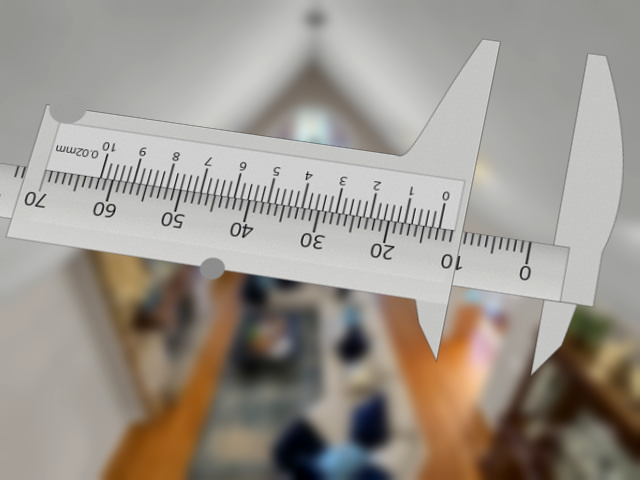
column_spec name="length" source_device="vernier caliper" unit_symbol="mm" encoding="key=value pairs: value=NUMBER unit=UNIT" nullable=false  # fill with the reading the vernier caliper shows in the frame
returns value=12.8 unit=mm
